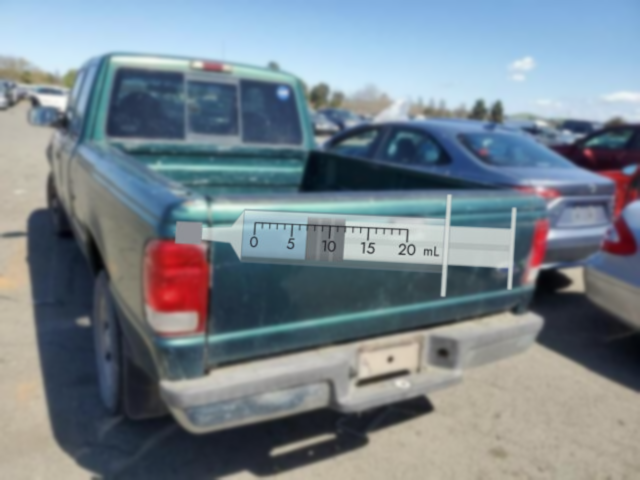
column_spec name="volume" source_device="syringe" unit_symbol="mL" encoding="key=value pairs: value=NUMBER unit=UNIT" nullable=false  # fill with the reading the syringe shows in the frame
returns value=7 unit=mL
